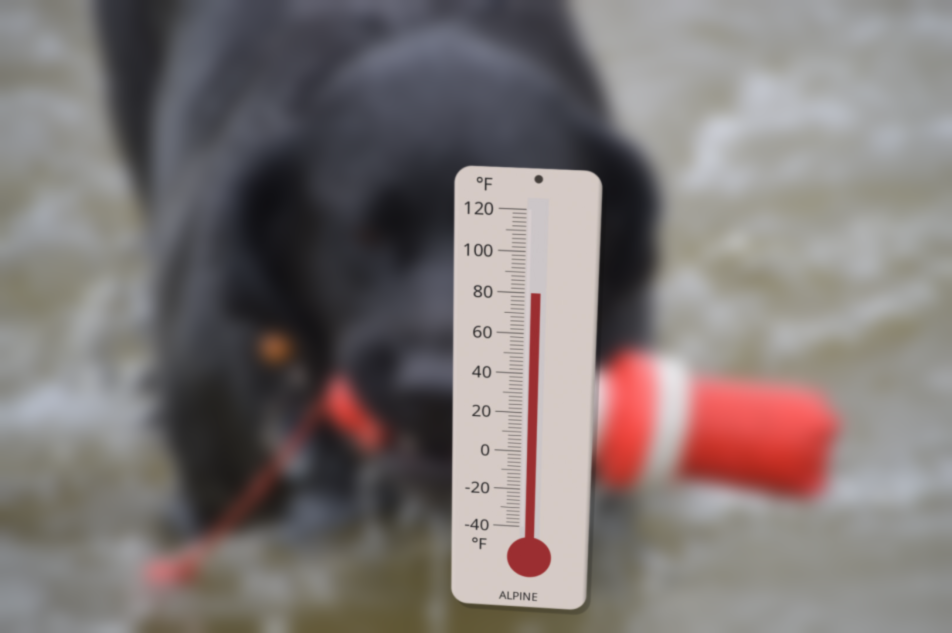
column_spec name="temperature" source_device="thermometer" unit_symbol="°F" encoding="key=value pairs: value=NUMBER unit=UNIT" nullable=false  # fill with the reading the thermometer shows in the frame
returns value=80 unit=°F
